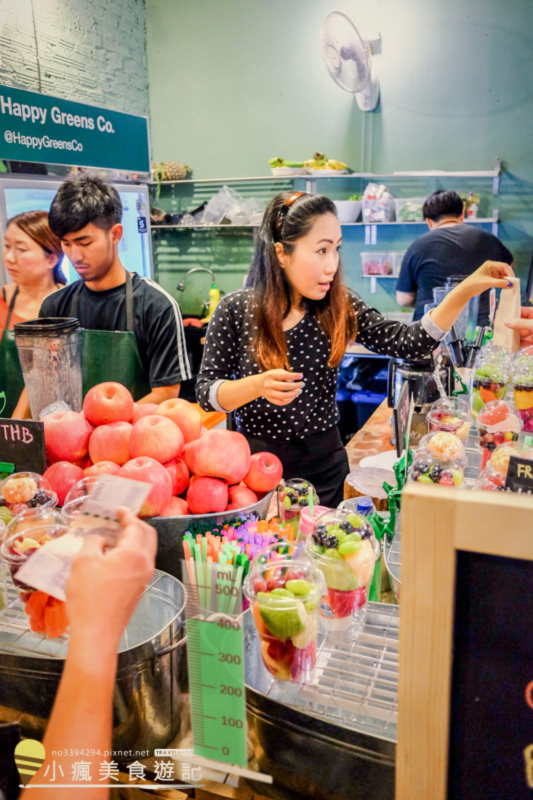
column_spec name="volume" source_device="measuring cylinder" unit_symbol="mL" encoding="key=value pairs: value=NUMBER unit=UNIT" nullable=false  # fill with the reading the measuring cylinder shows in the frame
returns value=400 unit=mL
